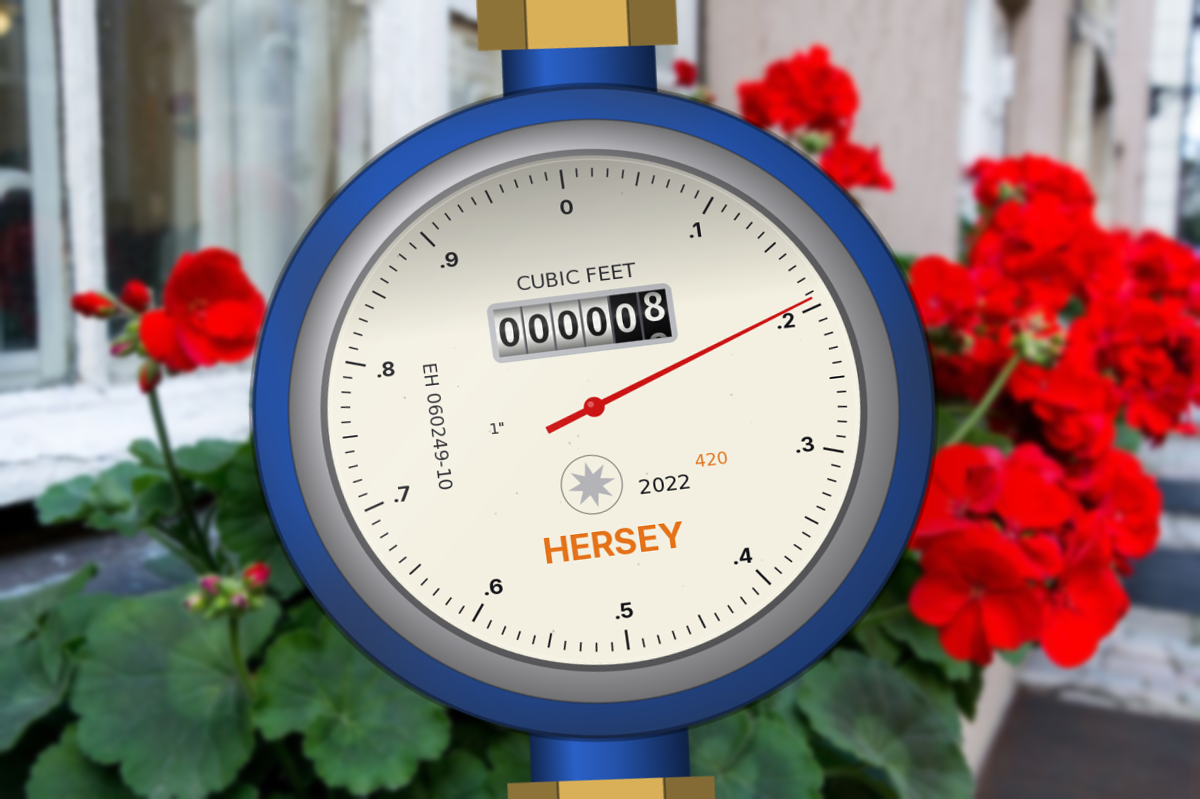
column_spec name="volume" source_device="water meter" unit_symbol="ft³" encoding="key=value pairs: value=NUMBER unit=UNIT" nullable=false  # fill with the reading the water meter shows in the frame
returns value=8.19 unit=ft³
